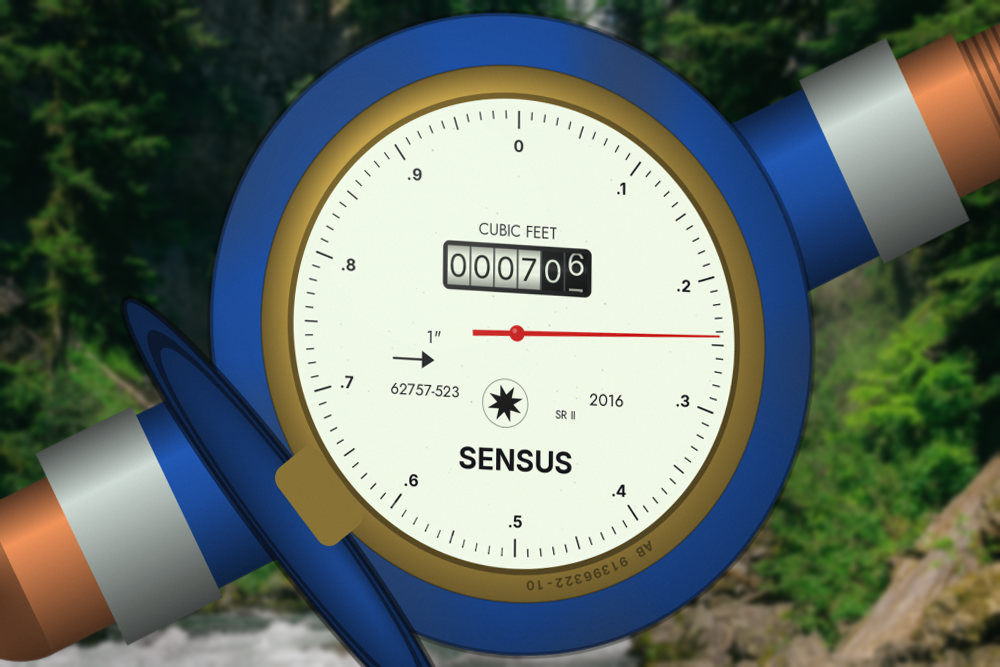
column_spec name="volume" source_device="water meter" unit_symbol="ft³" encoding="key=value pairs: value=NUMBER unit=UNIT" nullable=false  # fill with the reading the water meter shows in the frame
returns value=706.24 unit=ft³
